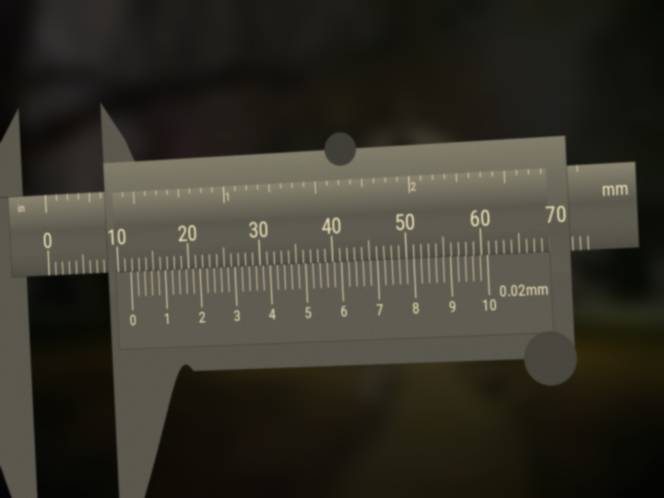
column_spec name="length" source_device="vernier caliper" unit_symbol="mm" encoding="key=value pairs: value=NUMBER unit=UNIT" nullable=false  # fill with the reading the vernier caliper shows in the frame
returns value=11.8 unit=mm
